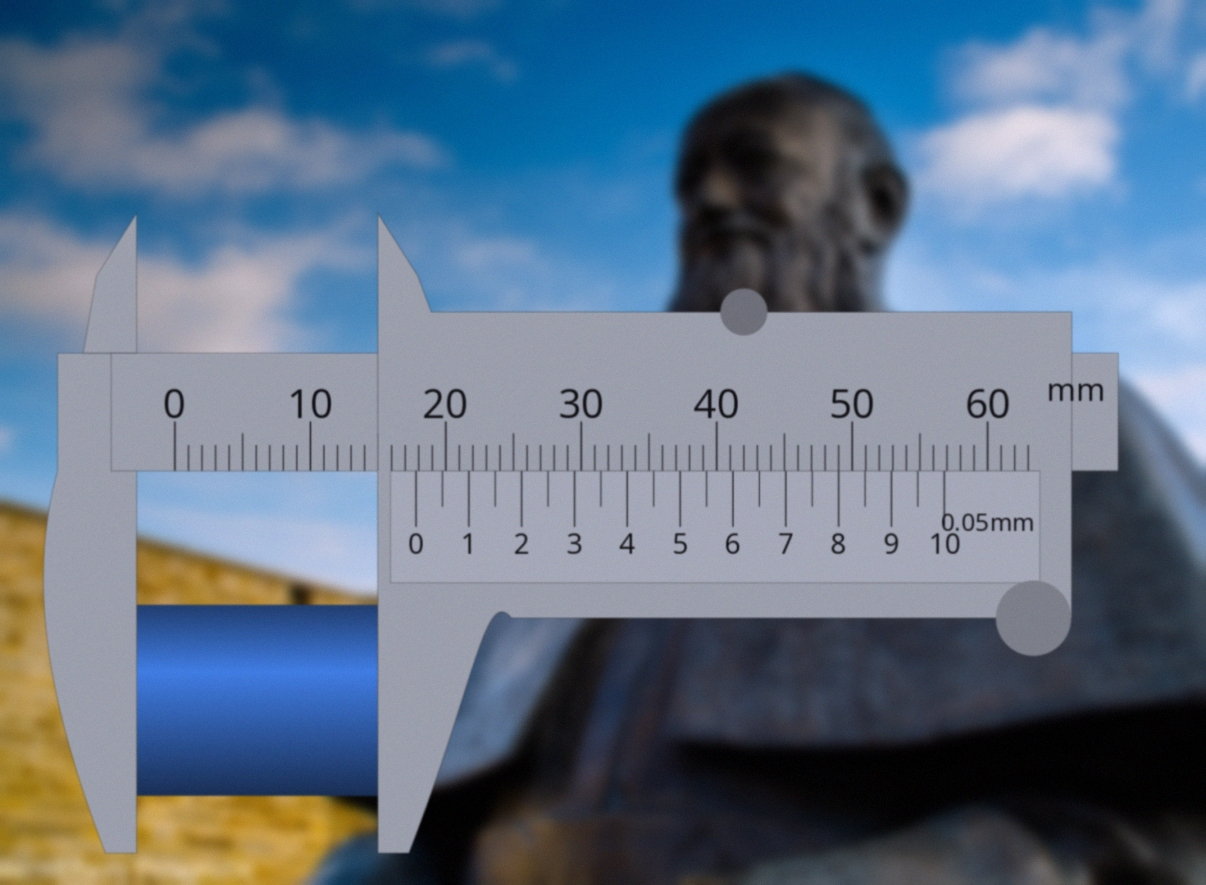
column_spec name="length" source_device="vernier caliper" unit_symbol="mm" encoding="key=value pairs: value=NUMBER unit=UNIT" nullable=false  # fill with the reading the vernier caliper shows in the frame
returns value=17.8 unit=mm
